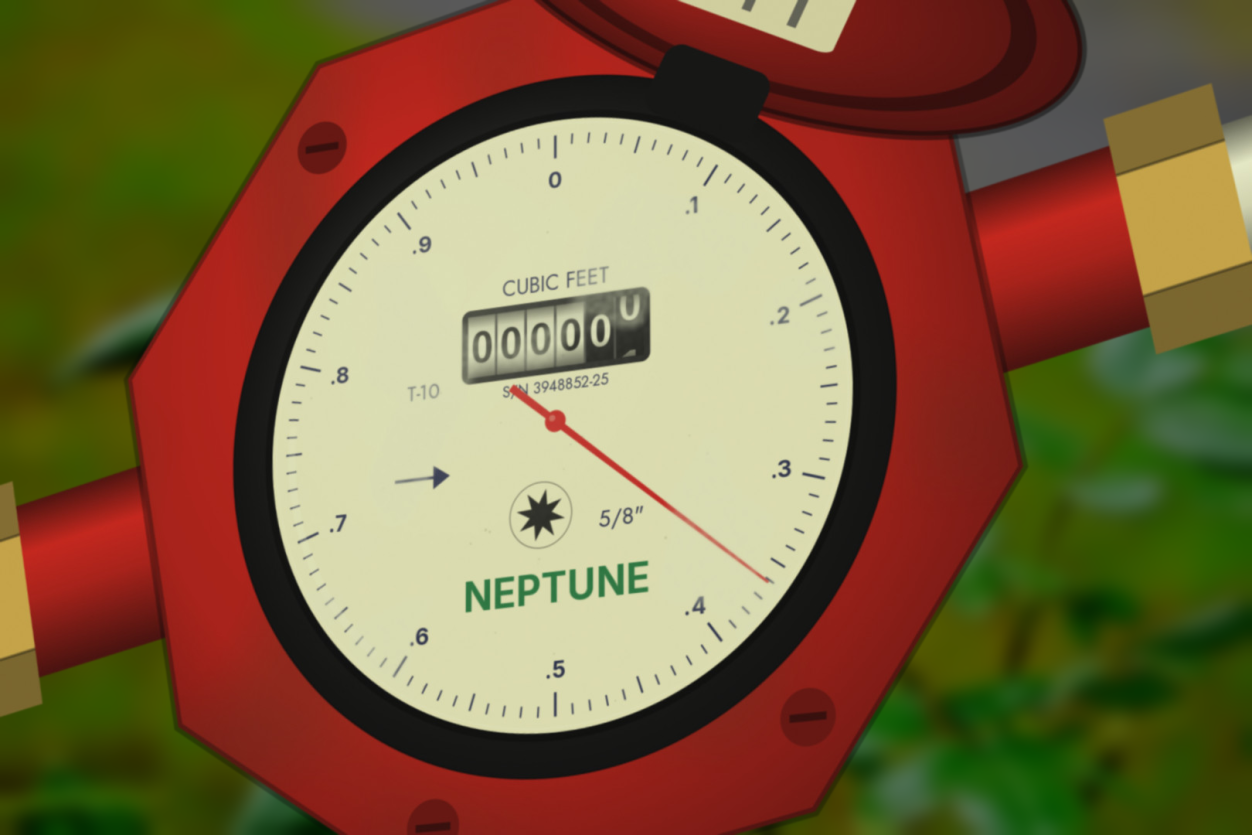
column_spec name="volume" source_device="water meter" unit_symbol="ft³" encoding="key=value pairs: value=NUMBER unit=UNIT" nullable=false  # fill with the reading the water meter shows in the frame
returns value=0.36 unit=ft³
